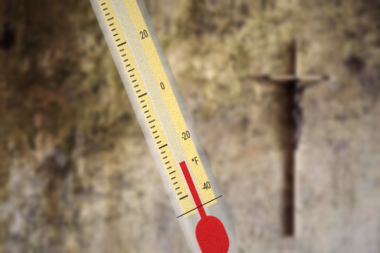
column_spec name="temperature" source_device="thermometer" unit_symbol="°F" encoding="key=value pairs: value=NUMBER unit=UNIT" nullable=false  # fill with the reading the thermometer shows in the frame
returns value=-28 unit=°F
